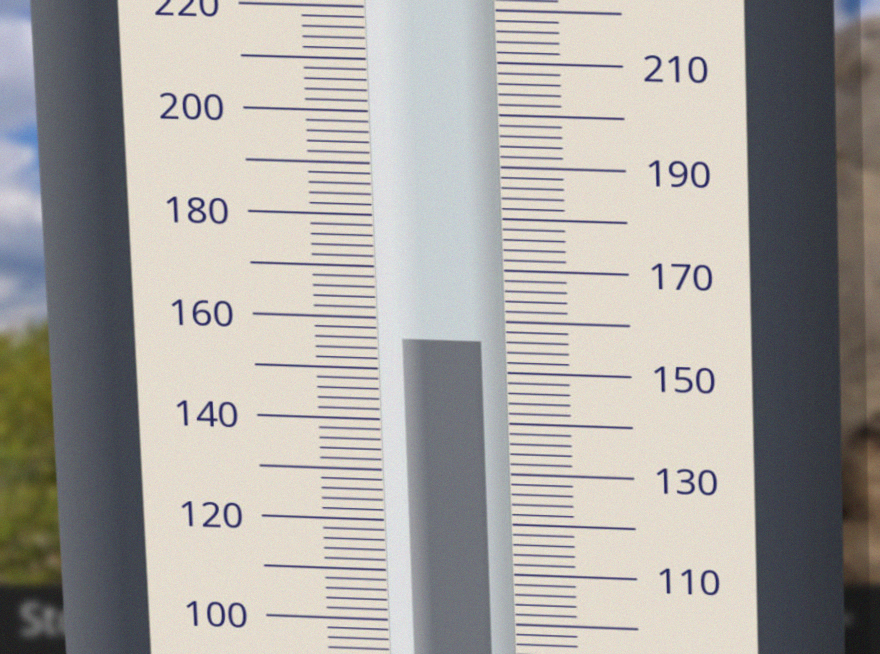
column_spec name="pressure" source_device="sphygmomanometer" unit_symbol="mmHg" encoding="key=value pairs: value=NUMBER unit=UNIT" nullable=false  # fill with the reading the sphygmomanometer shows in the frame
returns value=156 unit=mmHg
